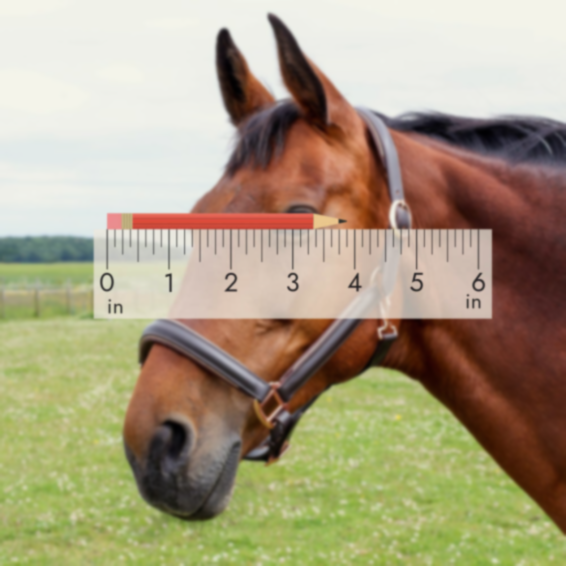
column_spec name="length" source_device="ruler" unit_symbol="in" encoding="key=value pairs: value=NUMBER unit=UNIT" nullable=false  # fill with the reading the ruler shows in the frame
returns value=3.875 unit=in
